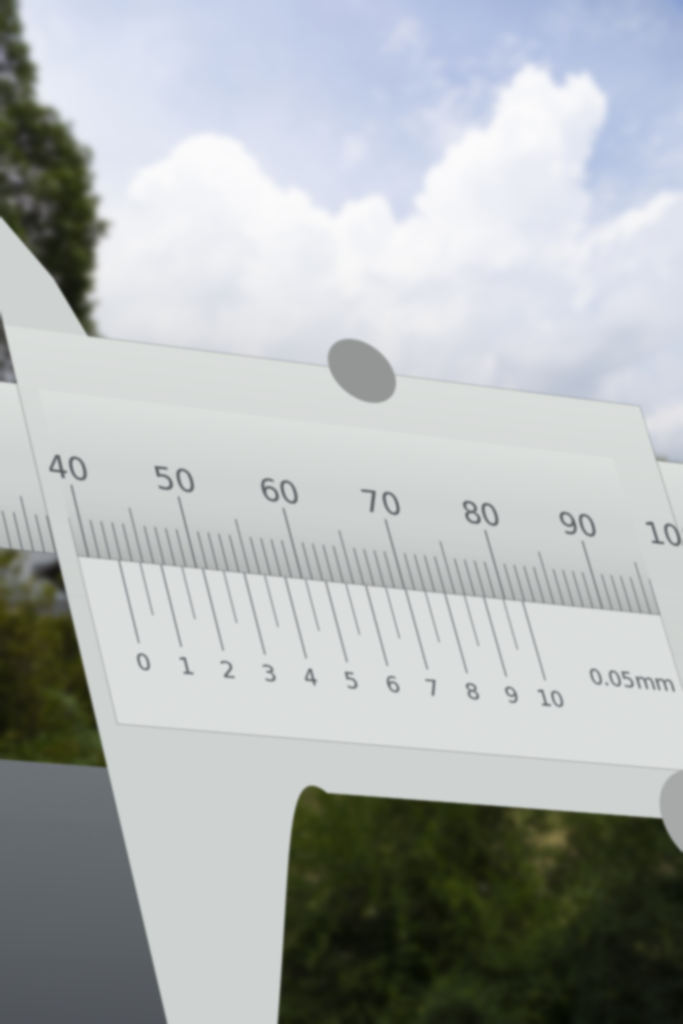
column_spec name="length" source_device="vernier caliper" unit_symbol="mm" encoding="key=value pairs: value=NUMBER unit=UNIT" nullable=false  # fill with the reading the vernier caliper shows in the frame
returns value=42.8 unit=mm
